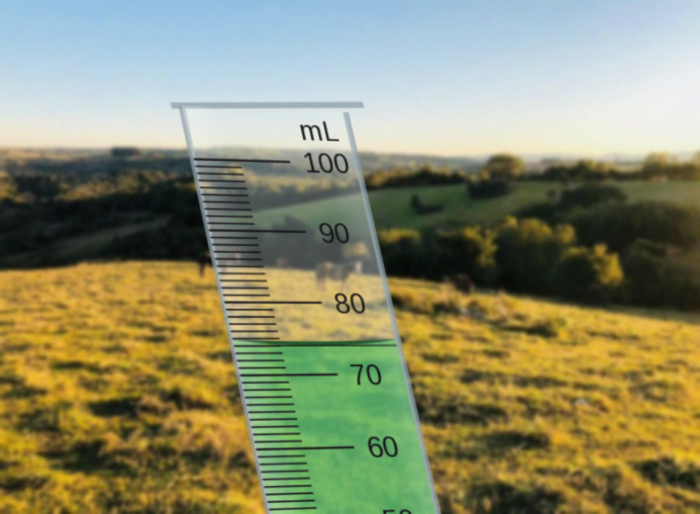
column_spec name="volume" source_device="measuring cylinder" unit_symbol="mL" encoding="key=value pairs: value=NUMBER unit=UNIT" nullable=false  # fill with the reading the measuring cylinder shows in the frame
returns value=74 unit=mL
